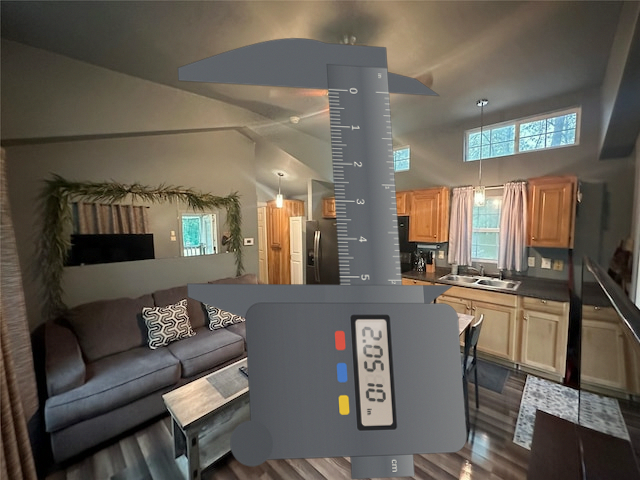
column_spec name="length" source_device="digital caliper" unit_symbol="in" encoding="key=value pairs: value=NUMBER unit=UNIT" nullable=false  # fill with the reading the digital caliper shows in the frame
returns value=2.0510 unit=in
